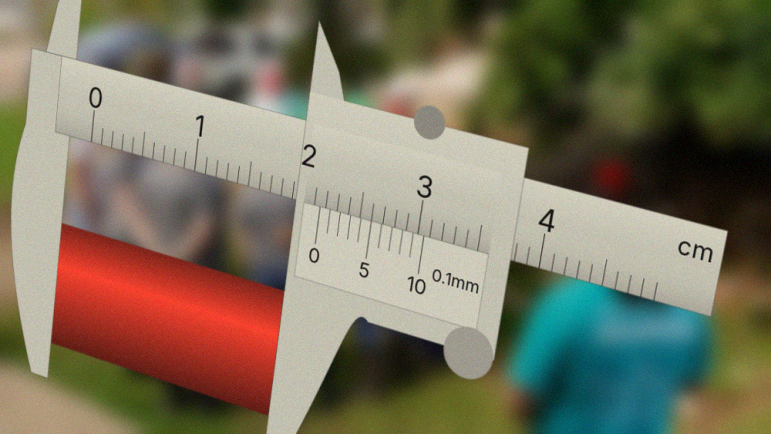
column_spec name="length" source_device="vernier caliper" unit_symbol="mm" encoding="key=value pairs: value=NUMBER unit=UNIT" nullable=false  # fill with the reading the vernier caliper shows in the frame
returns value=21.5 unit=mm
